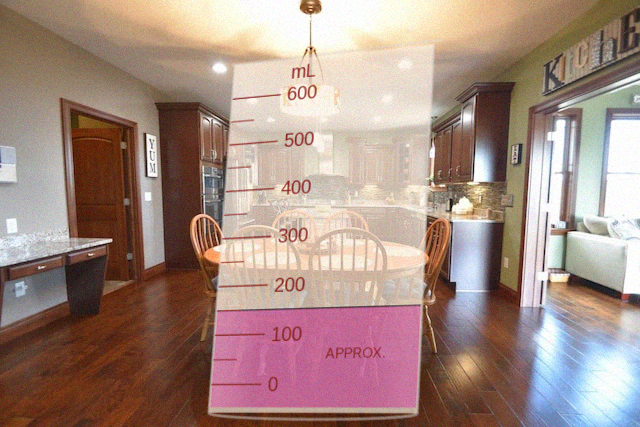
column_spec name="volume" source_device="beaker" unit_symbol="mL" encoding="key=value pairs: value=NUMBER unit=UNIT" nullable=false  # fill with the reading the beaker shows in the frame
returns value=150 unit=mL
